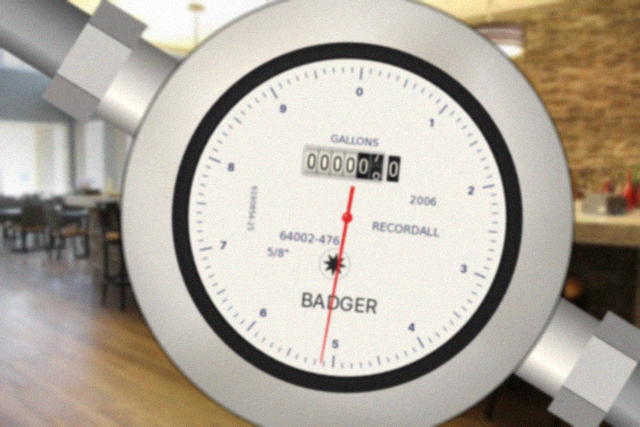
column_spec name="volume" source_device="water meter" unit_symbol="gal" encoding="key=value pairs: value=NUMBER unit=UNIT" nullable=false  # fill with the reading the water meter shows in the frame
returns value=75.1 unit=gal
